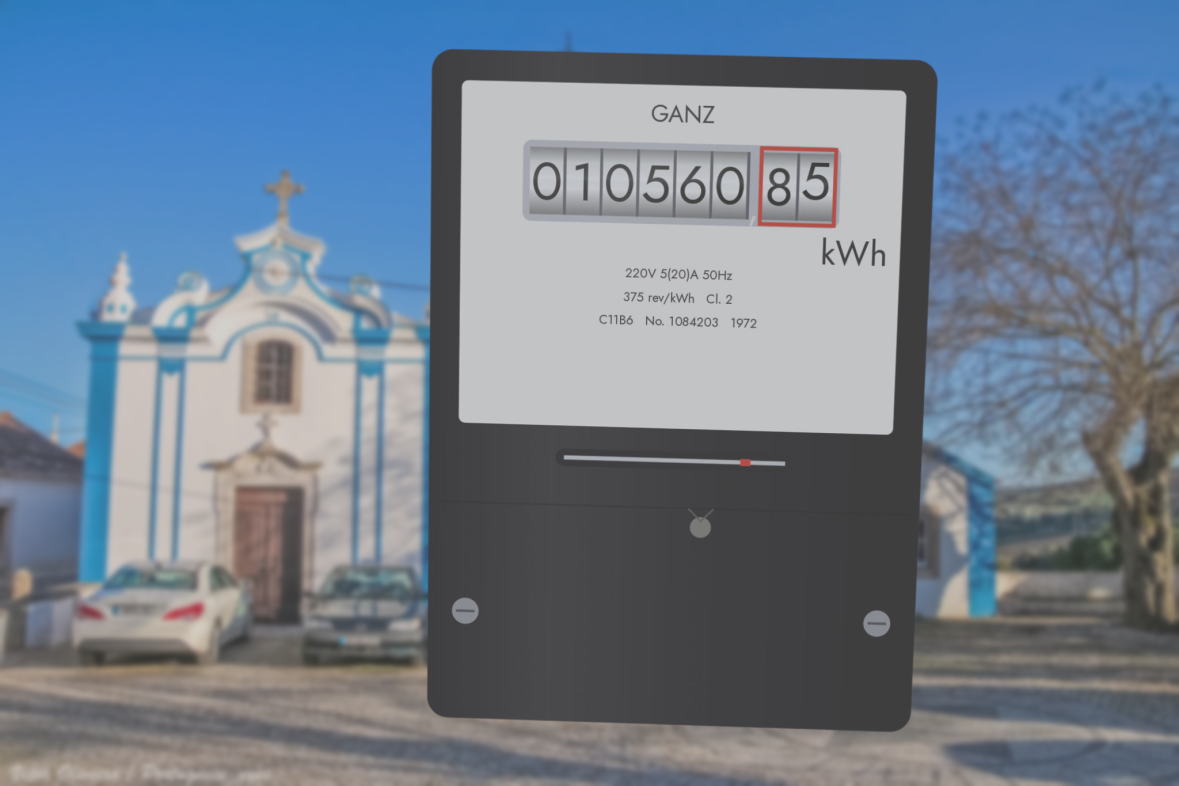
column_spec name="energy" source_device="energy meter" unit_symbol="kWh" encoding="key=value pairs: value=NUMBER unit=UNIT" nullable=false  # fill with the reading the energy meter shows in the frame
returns value=10560.85 unit=kWh
